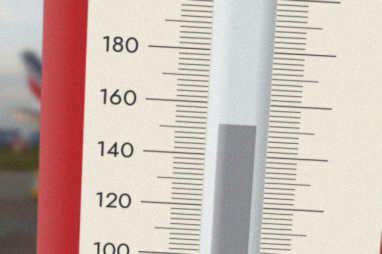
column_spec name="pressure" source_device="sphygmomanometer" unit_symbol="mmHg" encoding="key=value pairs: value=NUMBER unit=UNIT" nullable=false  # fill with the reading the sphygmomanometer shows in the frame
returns value=152 unit=mmHg
